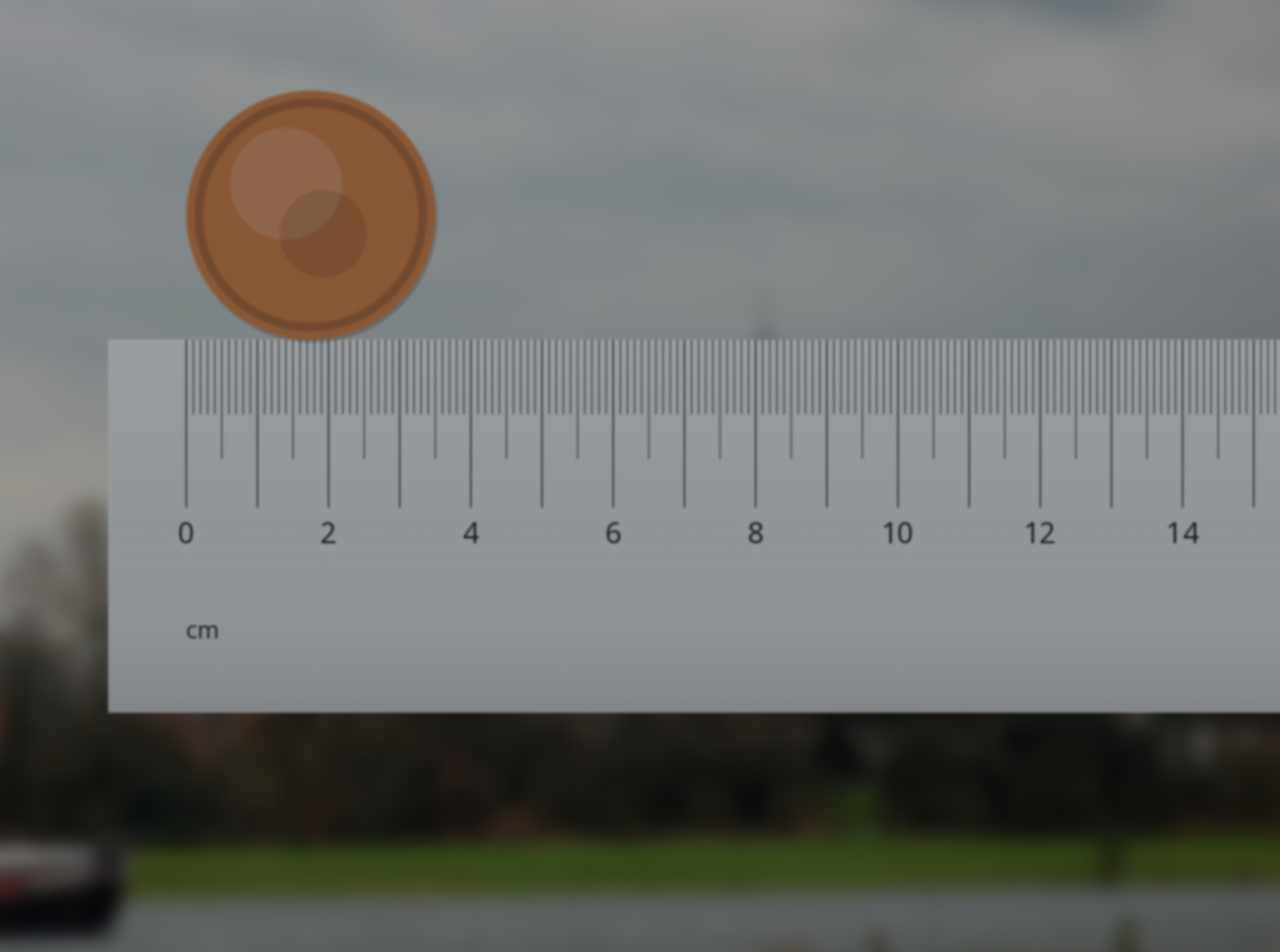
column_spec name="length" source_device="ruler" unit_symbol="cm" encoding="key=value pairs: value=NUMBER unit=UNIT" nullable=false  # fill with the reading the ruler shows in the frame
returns value=3.5 unit=cm
